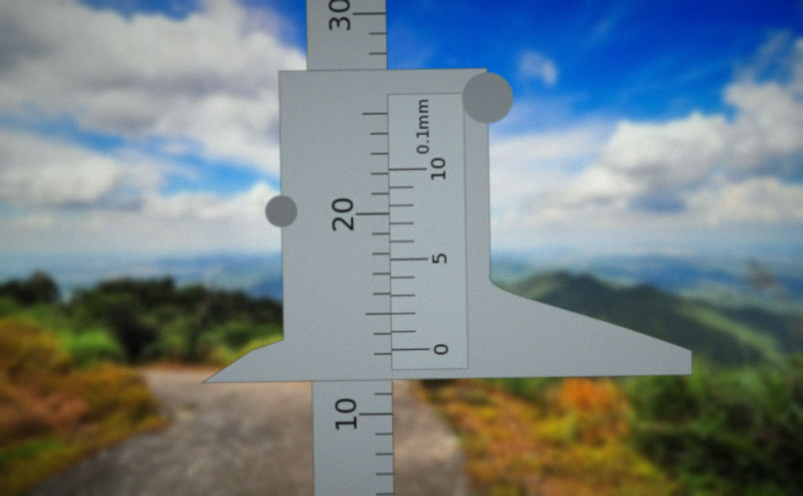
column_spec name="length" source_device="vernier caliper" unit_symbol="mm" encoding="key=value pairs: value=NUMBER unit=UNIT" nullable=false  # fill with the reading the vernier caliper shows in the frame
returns value=13.2 unit=mm
